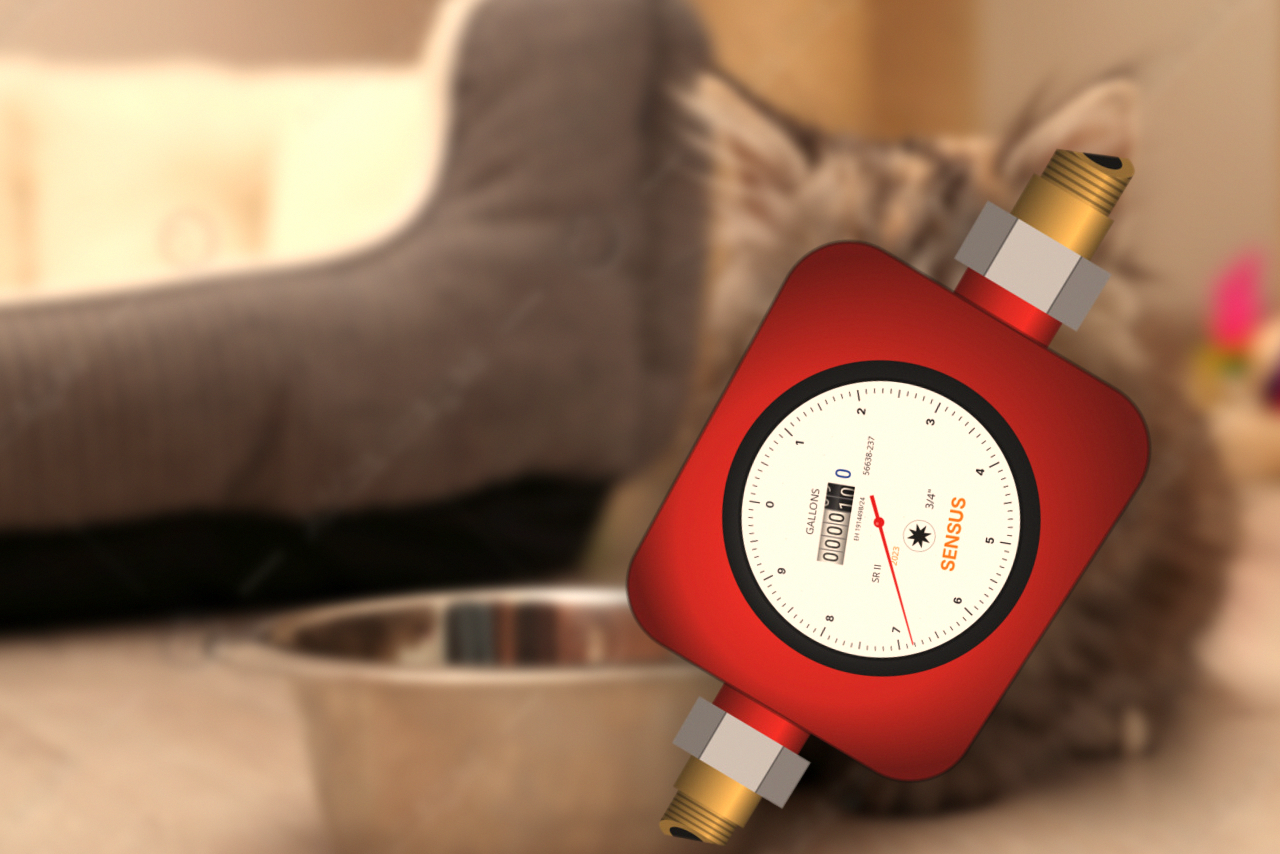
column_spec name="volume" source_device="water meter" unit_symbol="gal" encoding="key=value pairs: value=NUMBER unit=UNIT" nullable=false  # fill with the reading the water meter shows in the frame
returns value=96.8 unit=gal
